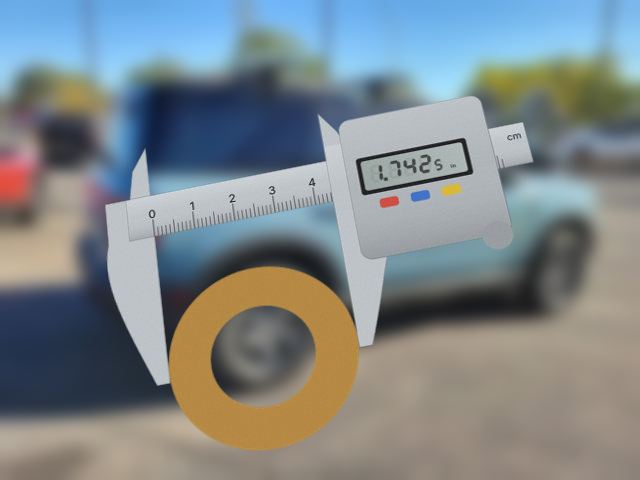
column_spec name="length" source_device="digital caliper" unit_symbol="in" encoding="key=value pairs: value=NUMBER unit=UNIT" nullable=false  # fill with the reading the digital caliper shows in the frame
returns value=1.7425 unit=in
